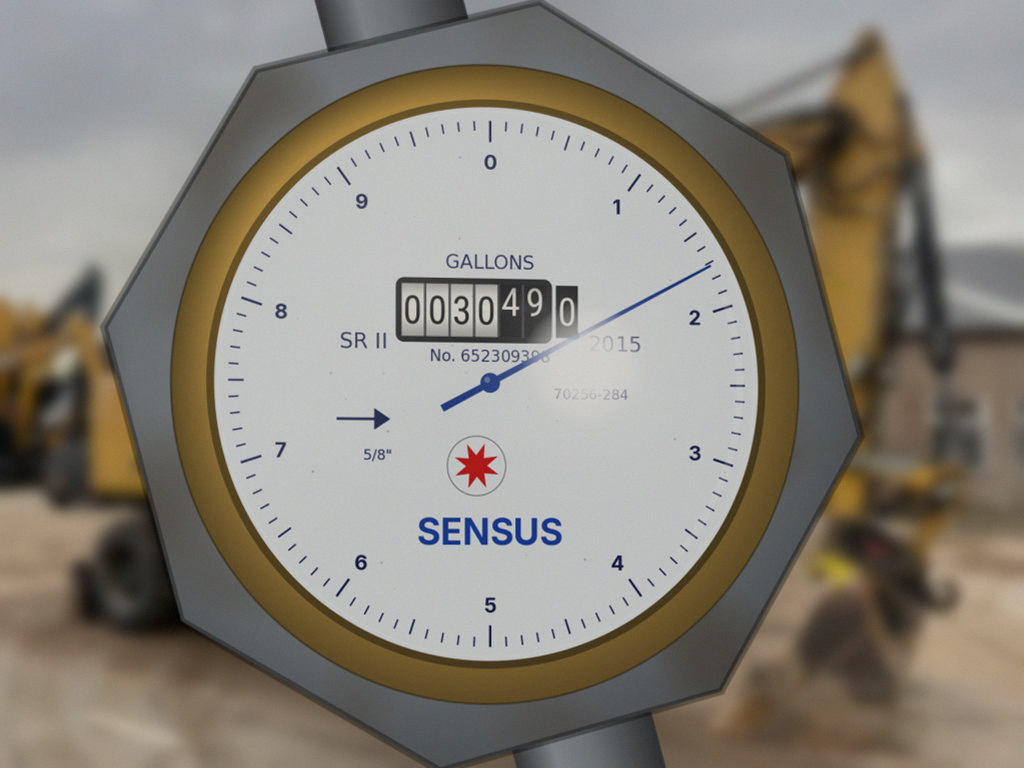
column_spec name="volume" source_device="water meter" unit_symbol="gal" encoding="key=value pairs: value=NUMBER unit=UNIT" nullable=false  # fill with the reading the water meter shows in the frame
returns value=30491.7 unit=gal
